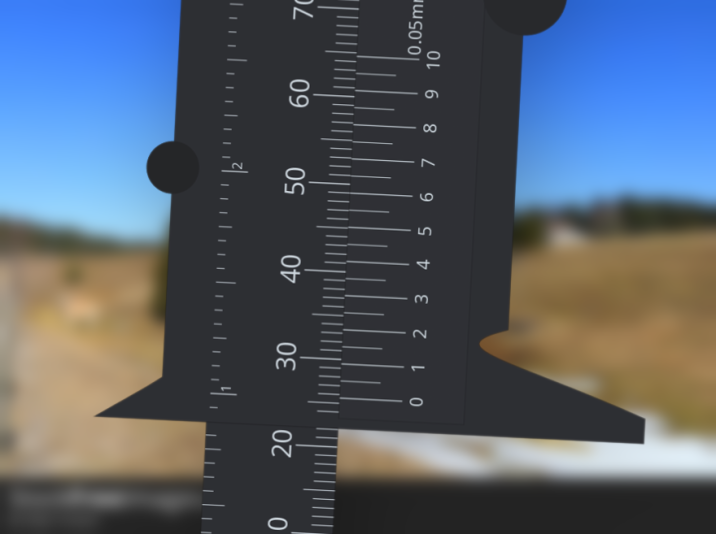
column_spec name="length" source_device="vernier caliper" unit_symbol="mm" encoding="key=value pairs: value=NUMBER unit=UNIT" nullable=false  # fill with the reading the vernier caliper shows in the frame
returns value=25.6 unit=mm
